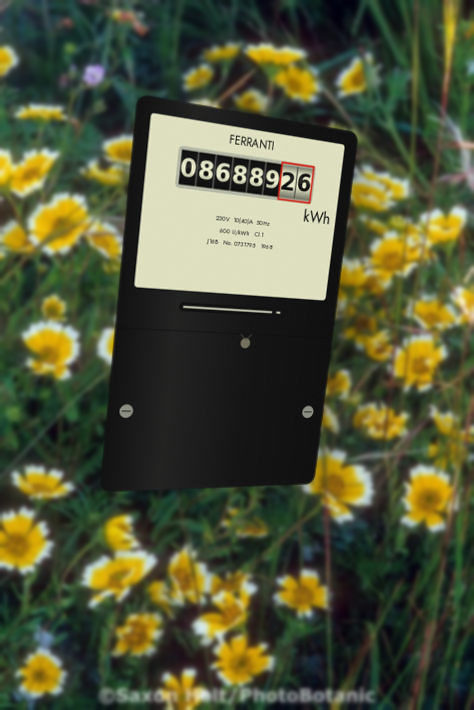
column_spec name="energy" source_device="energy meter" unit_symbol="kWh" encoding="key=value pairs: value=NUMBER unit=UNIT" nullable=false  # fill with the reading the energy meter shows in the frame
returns value=86889.26 unit=kWh
